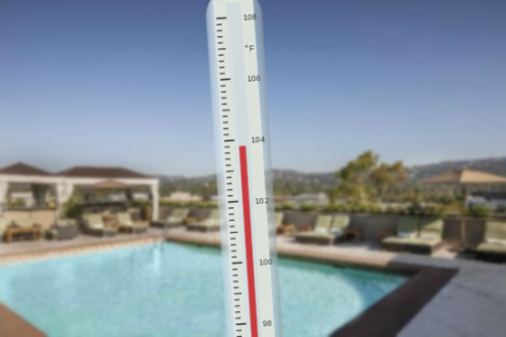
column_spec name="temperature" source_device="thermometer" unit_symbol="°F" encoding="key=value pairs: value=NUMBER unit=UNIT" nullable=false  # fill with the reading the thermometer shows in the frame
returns value=103.8 unit=°F
